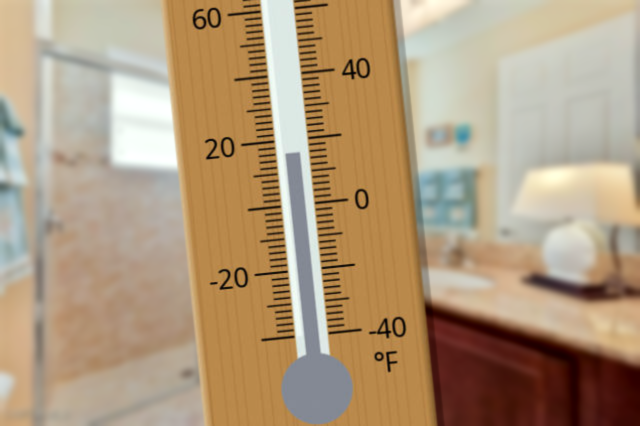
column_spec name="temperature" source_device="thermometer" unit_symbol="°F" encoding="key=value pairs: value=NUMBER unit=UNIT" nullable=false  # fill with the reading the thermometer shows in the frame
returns value=16 unit=°F
